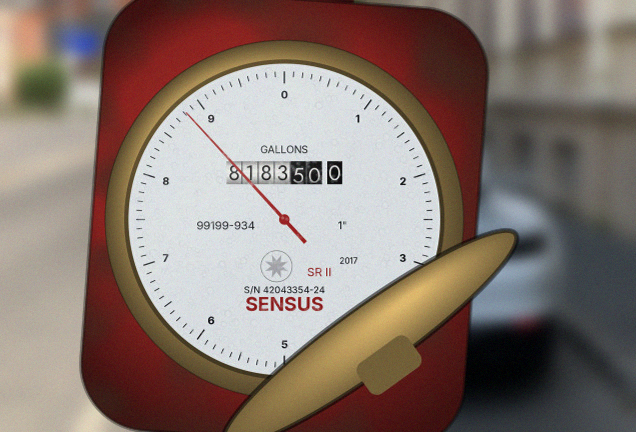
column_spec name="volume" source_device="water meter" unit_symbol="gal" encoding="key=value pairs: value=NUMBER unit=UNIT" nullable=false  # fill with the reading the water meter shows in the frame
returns value=8183498.8 unit=gal
